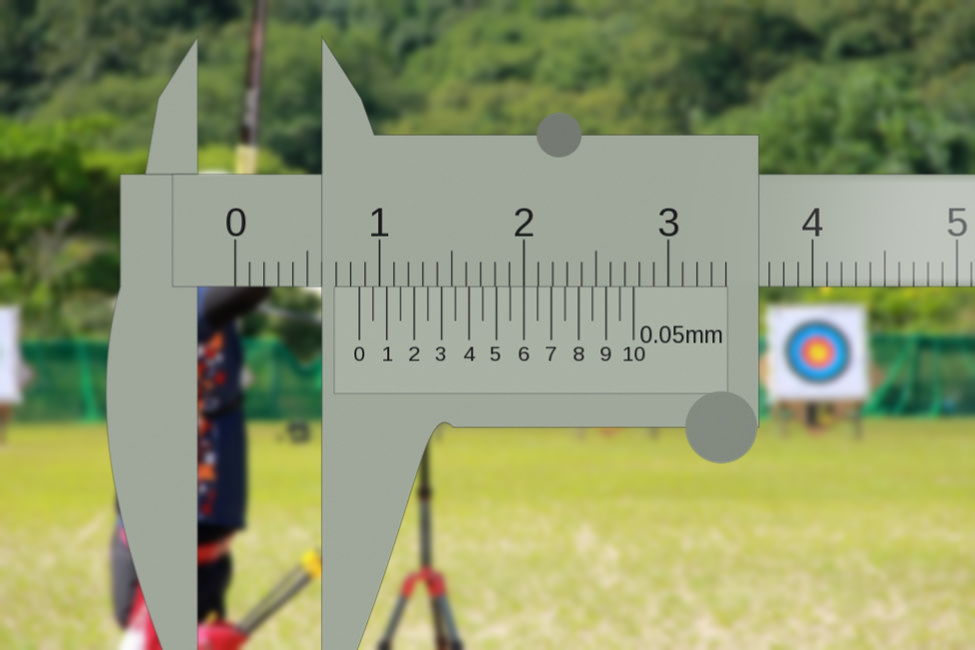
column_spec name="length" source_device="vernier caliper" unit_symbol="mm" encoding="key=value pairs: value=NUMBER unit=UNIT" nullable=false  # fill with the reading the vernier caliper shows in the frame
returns value=8.6 unit=mm
